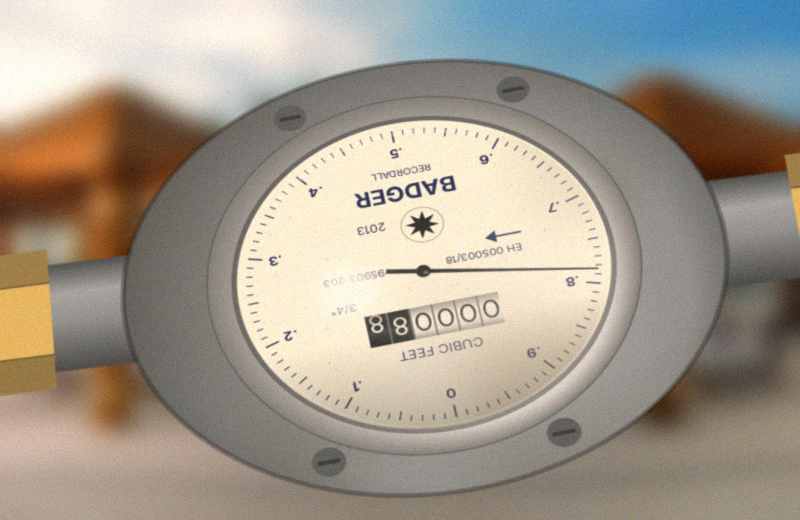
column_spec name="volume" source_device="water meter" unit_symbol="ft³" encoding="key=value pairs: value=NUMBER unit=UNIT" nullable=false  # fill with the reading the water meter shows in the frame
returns value=87.78 unit=ft³
